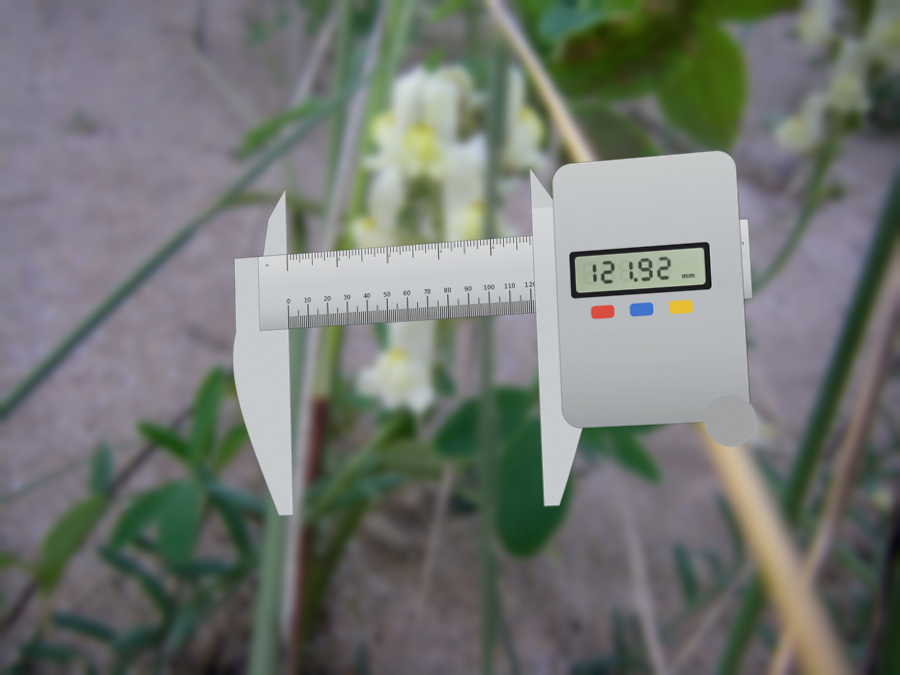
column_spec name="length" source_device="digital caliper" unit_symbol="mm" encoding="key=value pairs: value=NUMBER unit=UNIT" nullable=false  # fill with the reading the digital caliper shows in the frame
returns value=121.92 unit=mm
